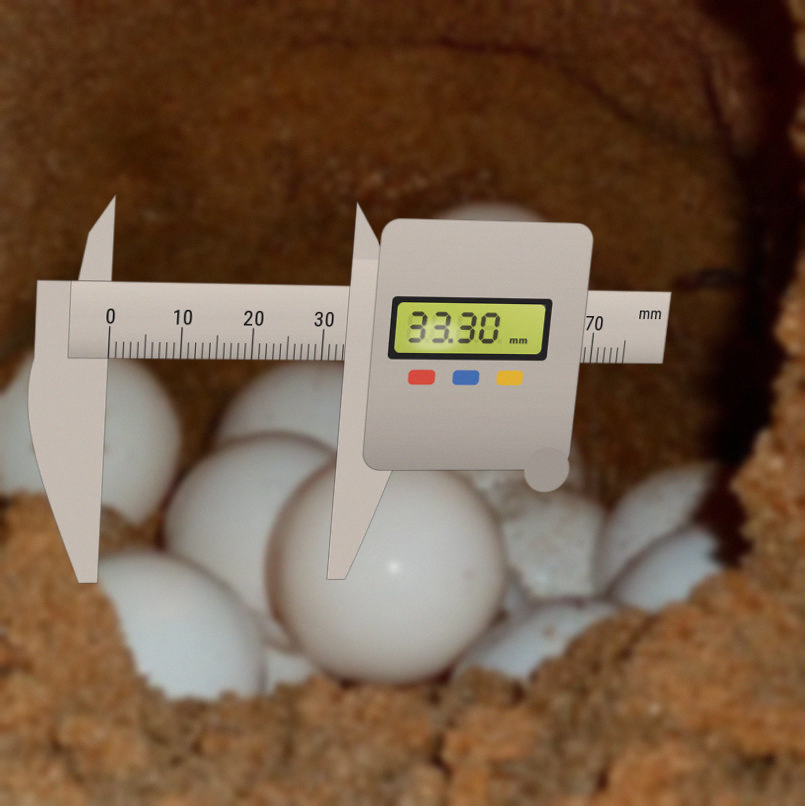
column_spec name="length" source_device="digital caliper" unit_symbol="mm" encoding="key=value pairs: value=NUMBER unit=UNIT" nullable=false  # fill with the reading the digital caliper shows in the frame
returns value=33.30 unit=mm
